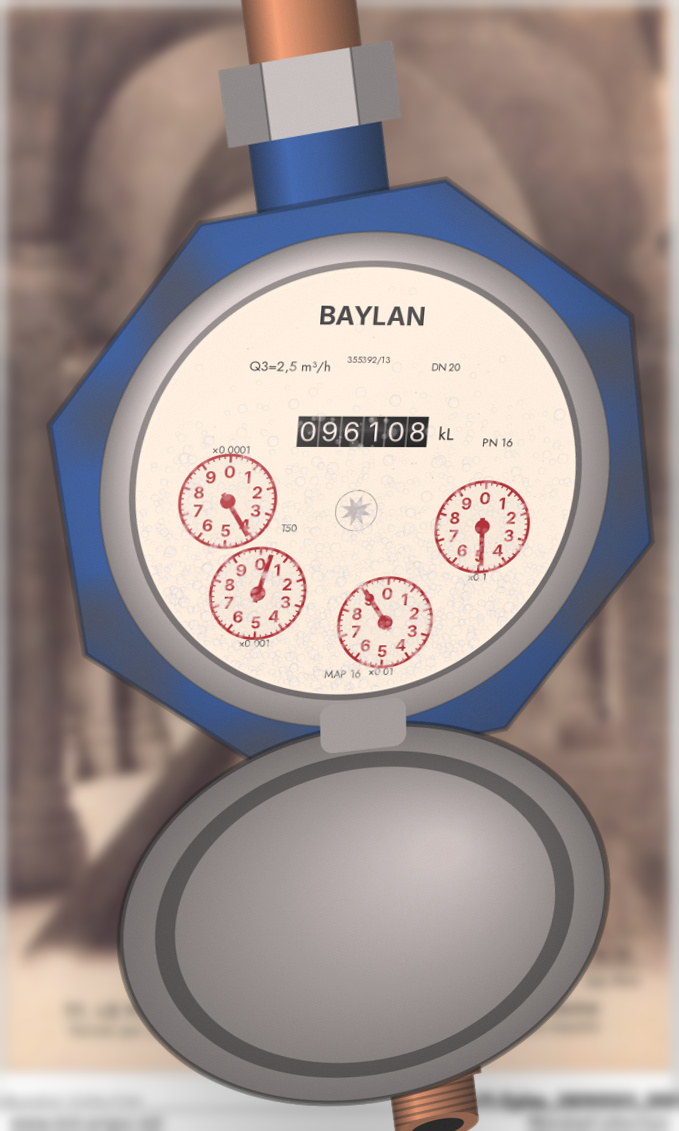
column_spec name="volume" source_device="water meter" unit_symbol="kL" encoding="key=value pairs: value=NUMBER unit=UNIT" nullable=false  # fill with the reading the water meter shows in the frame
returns value=96108.4904 unit=kL
